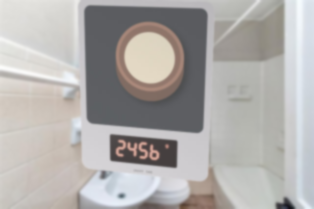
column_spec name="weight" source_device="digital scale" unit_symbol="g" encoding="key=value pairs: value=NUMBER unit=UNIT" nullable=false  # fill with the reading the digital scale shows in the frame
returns value=2456 unit=g
